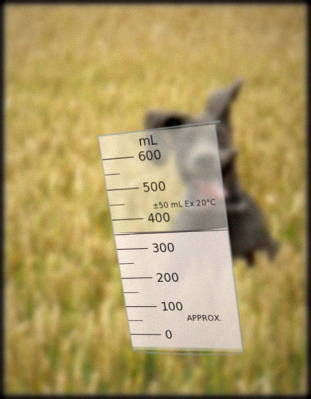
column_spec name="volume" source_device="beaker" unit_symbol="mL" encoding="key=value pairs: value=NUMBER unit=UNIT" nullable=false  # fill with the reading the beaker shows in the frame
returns value=350 unit=mL
